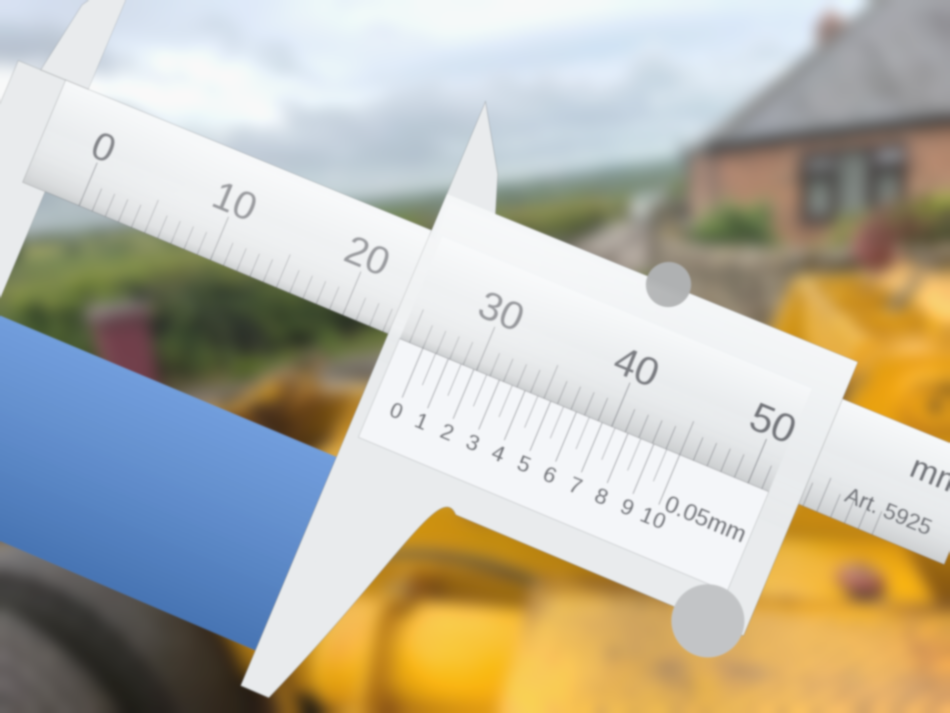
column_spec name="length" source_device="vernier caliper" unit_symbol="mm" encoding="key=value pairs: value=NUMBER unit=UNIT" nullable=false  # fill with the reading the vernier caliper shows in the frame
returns value=26.0 unit=mm
